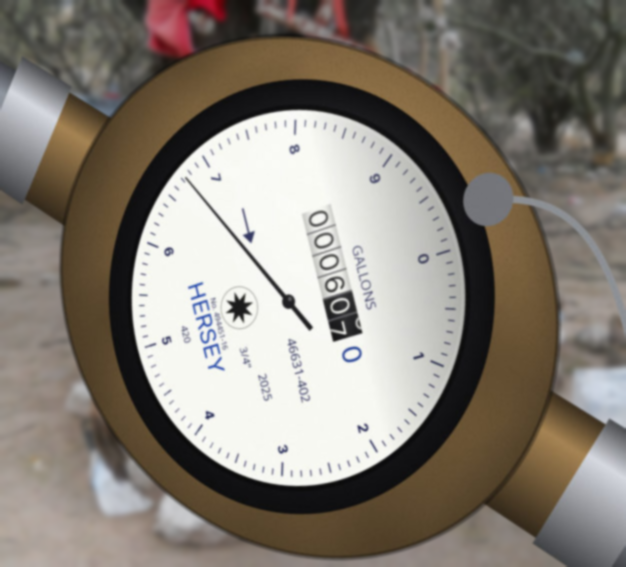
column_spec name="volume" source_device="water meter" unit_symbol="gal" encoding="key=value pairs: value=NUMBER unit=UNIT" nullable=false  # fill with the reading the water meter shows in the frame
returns value=6066.7 unit=gal
